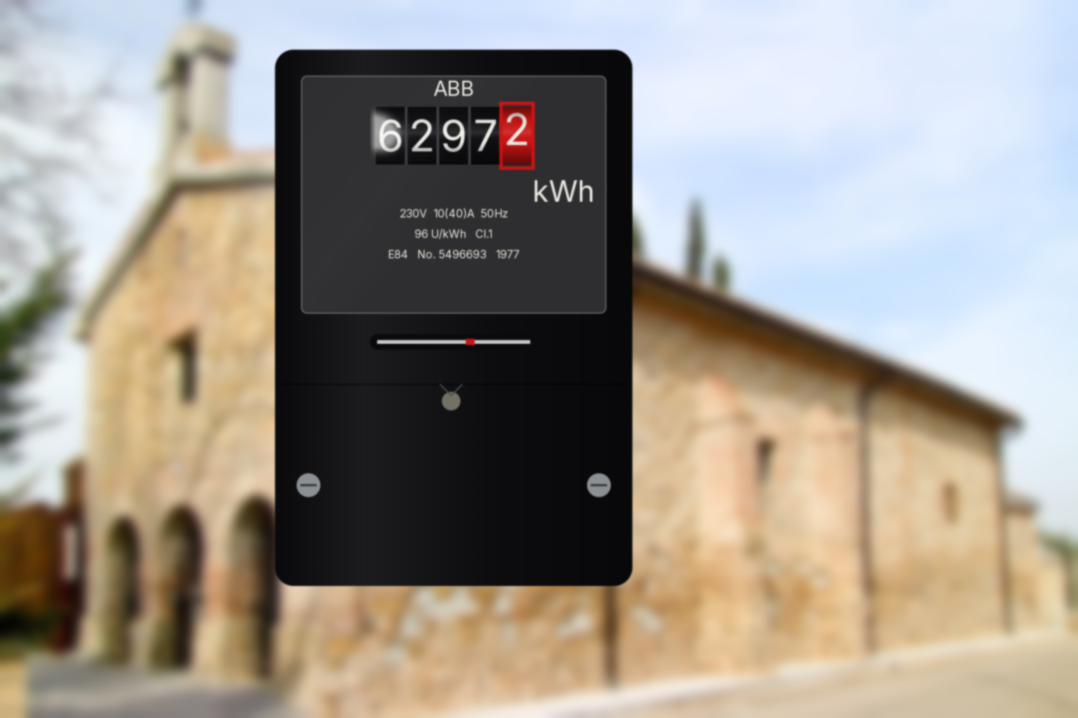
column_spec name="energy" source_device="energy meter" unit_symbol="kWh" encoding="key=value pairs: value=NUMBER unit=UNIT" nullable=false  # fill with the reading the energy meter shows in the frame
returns value=6297.2 unit=kWh
